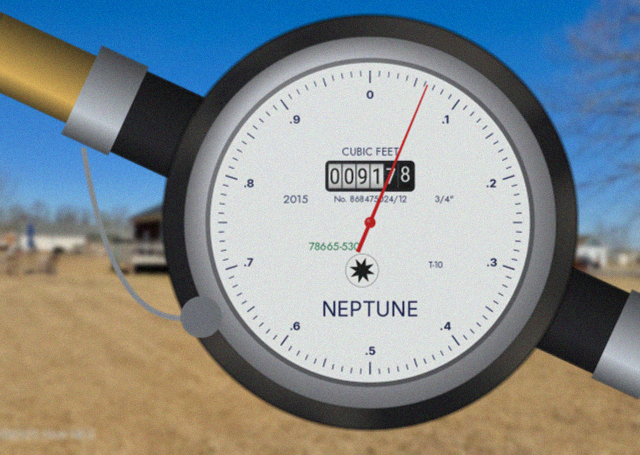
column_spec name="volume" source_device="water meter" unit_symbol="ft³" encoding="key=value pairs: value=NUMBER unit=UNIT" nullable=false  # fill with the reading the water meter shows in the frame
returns value=9178.06 unit=ft³
